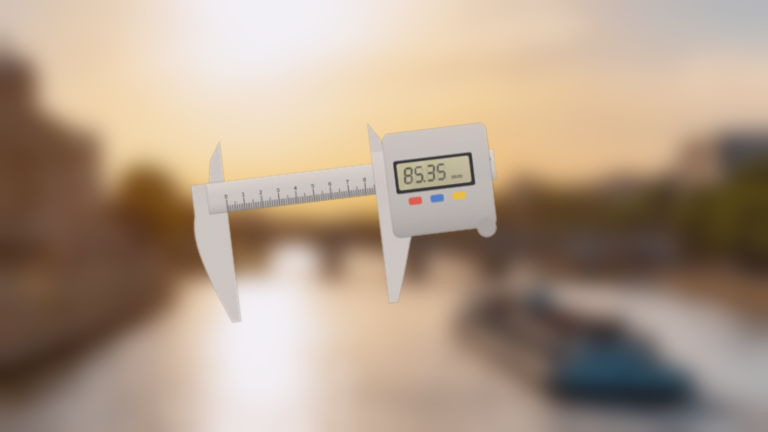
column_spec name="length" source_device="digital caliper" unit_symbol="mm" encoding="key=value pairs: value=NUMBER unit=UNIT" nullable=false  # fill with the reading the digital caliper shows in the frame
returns value=85.35 unit=mm
